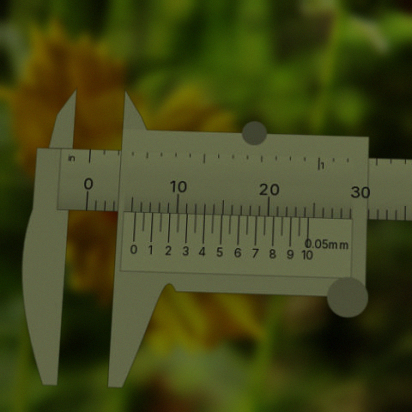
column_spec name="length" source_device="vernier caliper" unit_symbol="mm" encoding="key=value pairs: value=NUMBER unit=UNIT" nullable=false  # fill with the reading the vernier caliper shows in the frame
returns value=5.4 unit=mm
